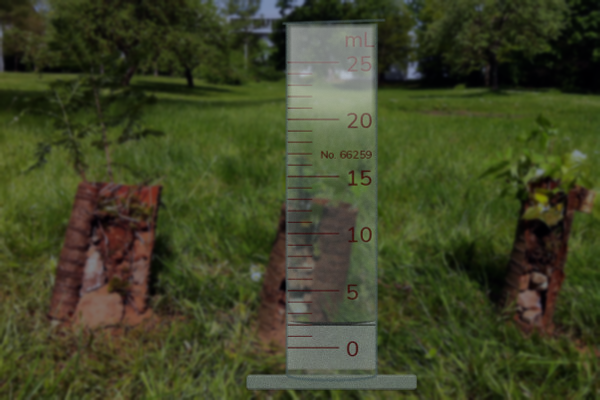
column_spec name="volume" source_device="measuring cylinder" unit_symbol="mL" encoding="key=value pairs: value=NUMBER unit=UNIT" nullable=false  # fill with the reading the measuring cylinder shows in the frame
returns value=2 unit=mL
